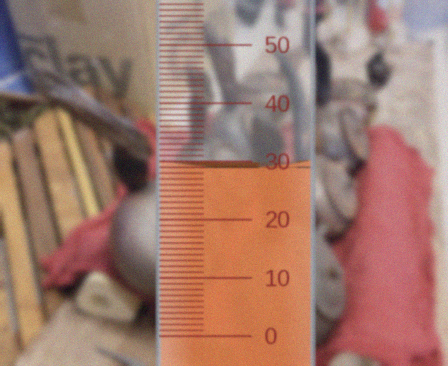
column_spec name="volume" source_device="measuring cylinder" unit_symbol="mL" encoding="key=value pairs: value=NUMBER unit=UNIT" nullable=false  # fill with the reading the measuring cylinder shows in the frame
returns value=29 unit=mL
